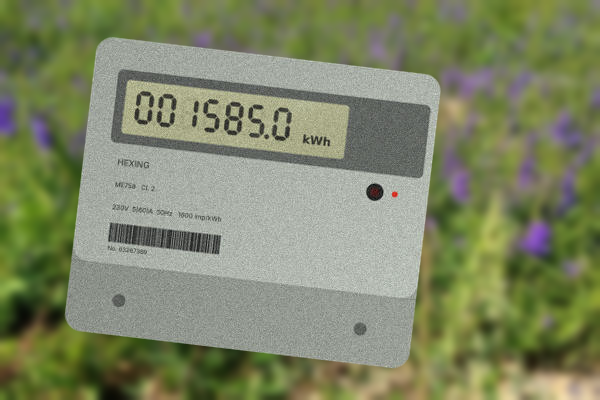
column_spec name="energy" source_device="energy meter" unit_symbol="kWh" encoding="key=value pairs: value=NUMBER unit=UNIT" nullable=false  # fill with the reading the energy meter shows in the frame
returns value=1585.0 unit=kWh
